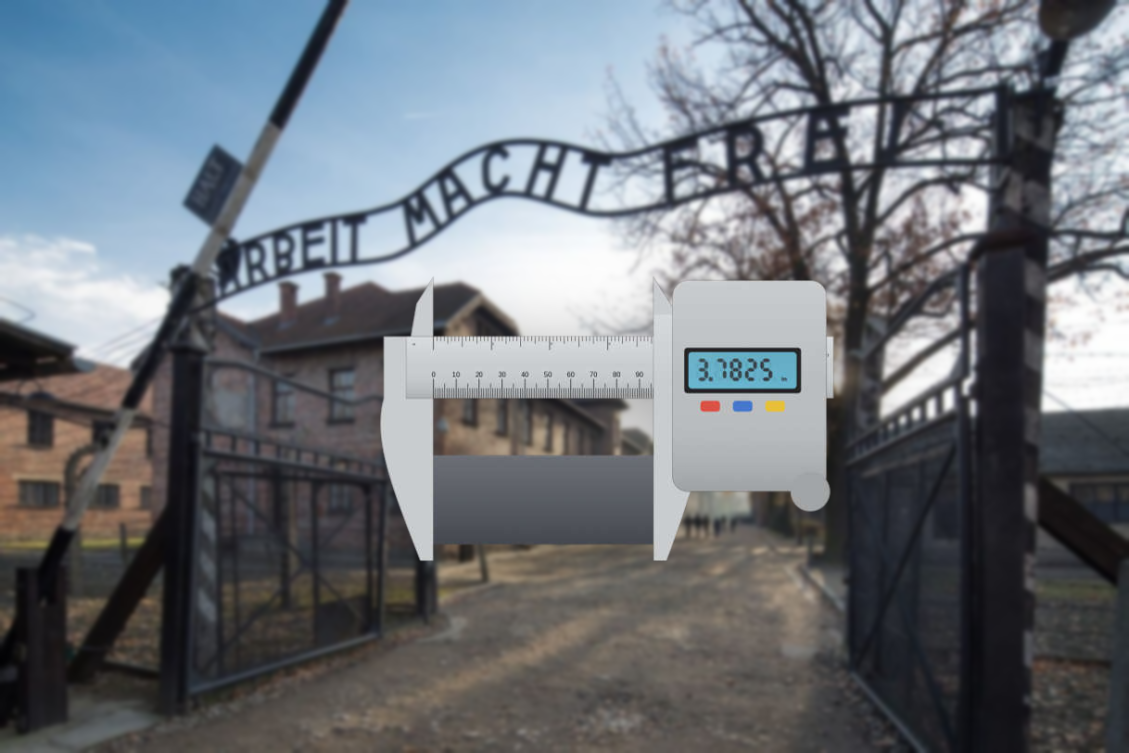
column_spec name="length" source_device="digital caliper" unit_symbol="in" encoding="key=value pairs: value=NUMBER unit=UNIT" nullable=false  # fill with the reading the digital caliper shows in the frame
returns value=3.7825 unit=in
